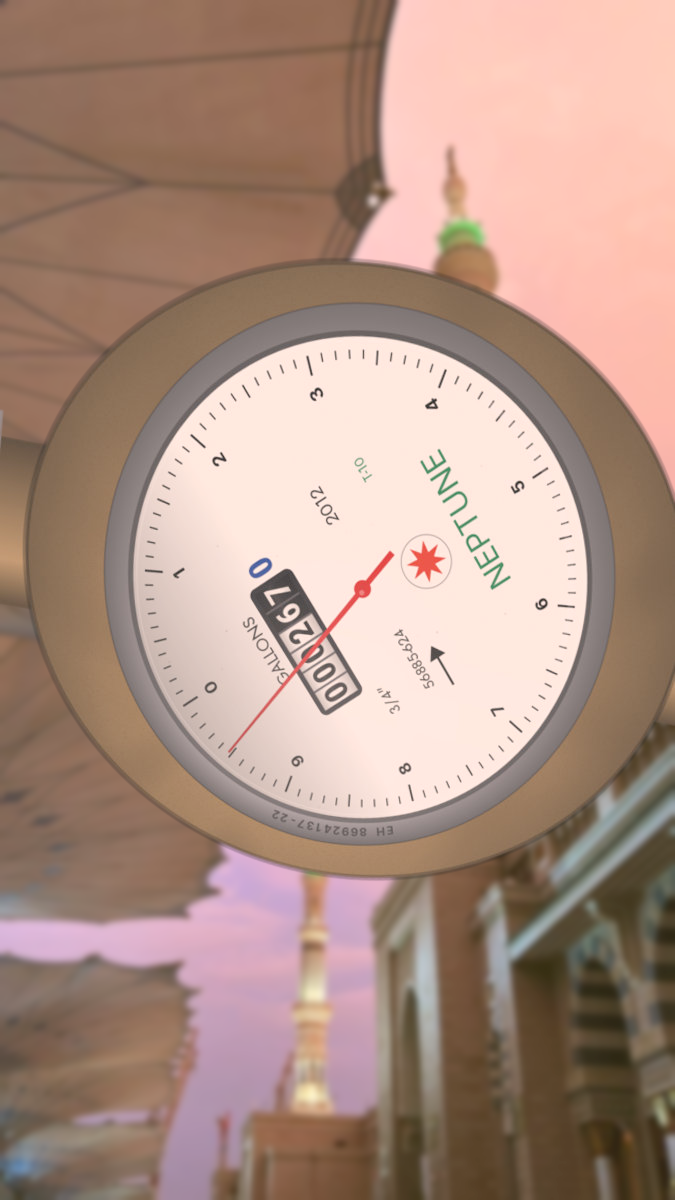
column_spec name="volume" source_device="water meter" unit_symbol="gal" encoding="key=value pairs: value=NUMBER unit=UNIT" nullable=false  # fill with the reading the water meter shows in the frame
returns value=2669.5 unit=gal
